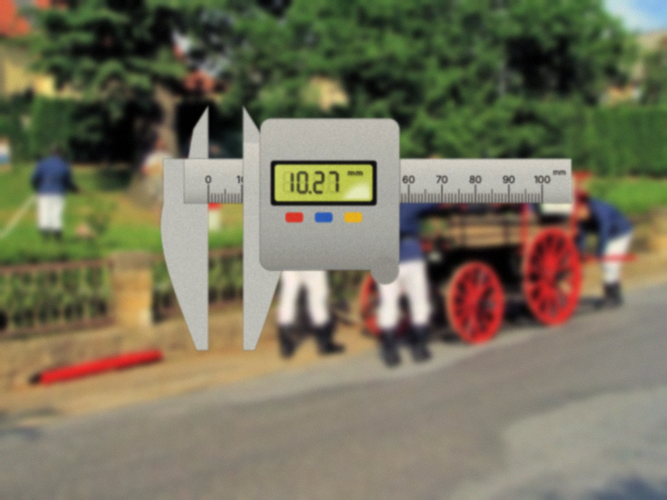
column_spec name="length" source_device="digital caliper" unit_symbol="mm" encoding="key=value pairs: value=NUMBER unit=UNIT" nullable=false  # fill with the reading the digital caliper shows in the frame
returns value=10.27 unit=mm
